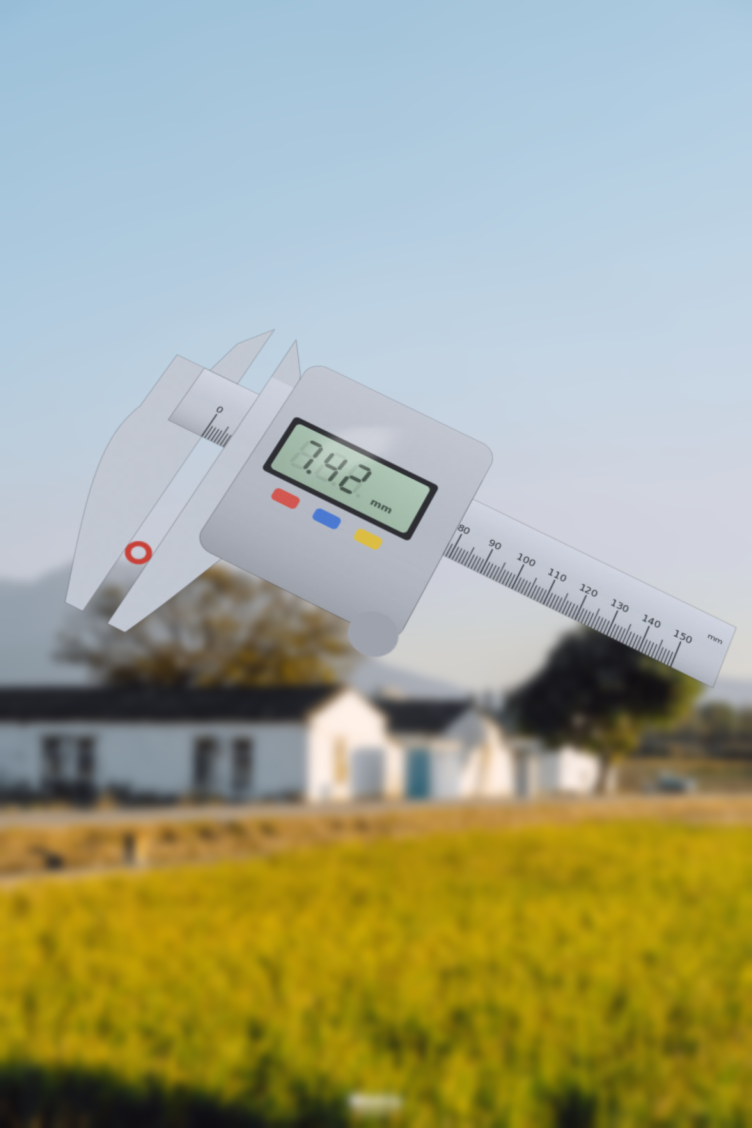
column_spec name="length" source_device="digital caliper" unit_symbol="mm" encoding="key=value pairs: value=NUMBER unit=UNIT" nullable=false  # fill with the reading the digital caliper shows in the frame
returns value=7.42 unit=mm
